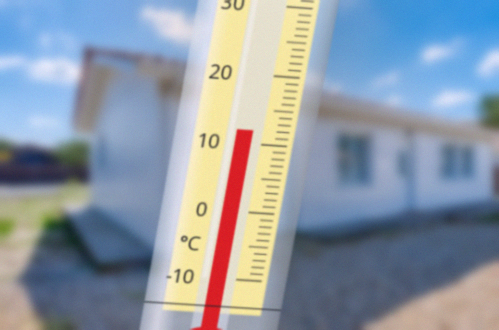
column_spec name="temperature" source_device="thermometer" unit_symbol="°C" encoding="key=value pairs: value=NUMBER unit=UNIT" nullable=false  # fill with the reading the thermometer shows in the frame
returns value=12 unit=°C
